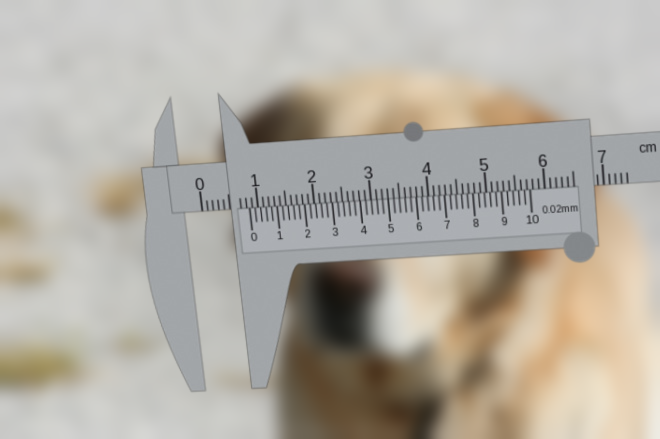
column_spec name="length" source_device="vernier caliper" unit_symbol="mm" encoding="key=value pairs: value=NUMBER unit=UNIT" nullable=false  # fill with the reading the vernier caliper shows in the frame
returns value=8.5 unit=mm
